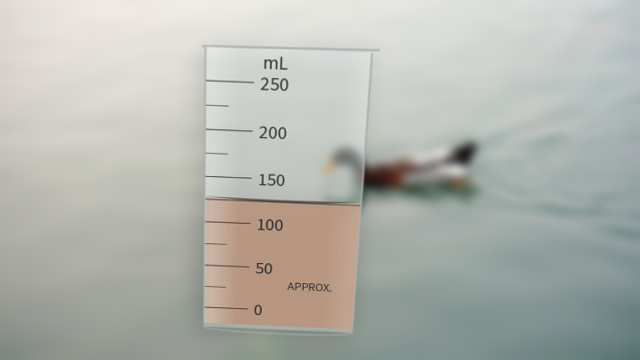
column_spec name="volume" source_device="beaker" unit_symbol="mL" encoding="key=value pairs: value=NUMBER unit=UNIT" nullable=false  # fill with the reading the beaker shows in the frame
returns value=125 unit=mL
